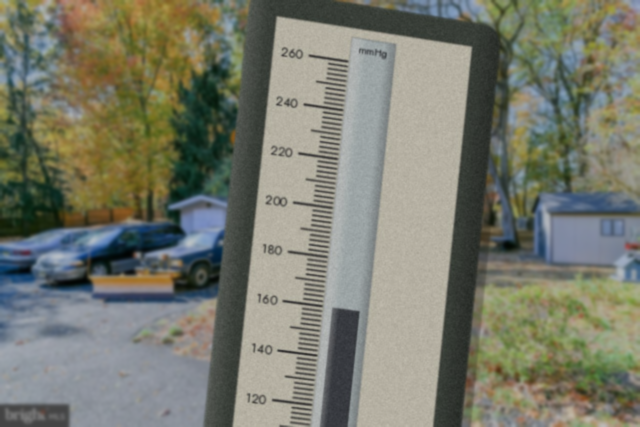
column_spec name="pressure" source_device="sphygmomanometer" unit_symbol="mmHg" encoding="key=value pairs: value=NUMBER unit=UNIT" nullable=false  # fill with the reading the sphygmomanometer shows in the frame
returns value=160 unit=mmHg
